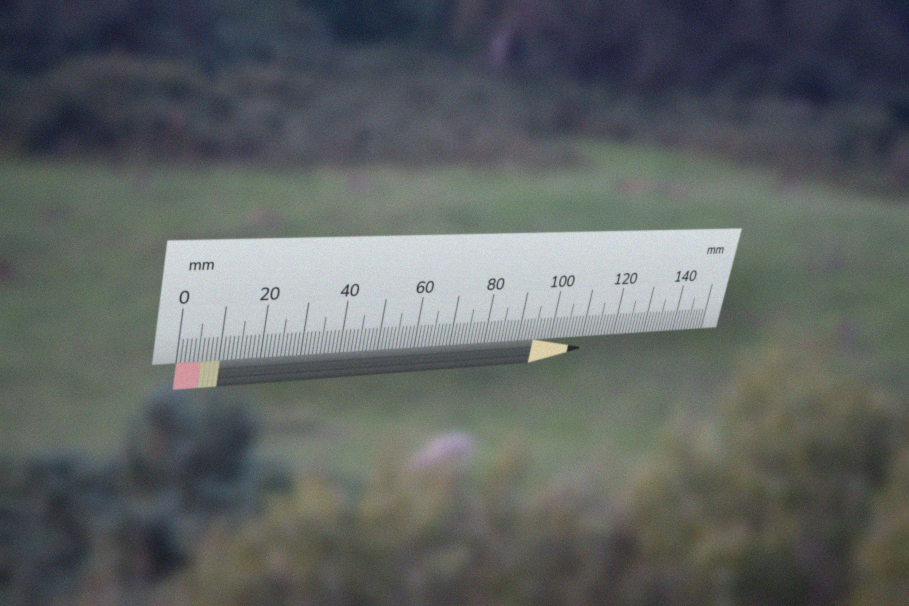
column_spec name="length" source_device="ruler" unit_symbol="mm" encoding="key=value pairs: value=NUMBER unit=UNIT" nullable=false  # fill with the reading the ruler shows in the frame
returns value=110 unit=mm
